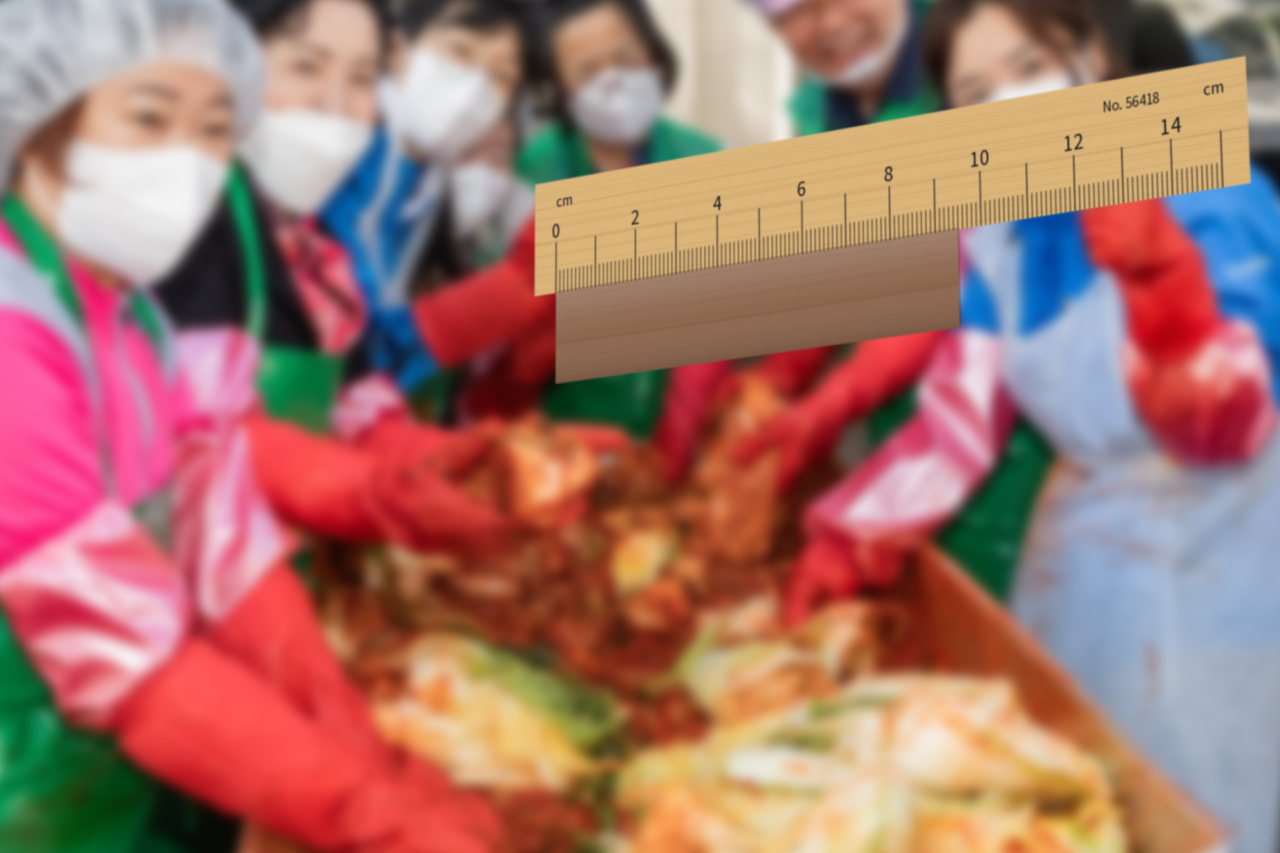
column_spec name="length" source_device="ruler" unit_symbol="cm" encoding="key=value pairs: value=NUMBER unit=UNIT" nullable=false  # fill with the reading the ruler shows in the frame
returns value=9.5 unit=cm
